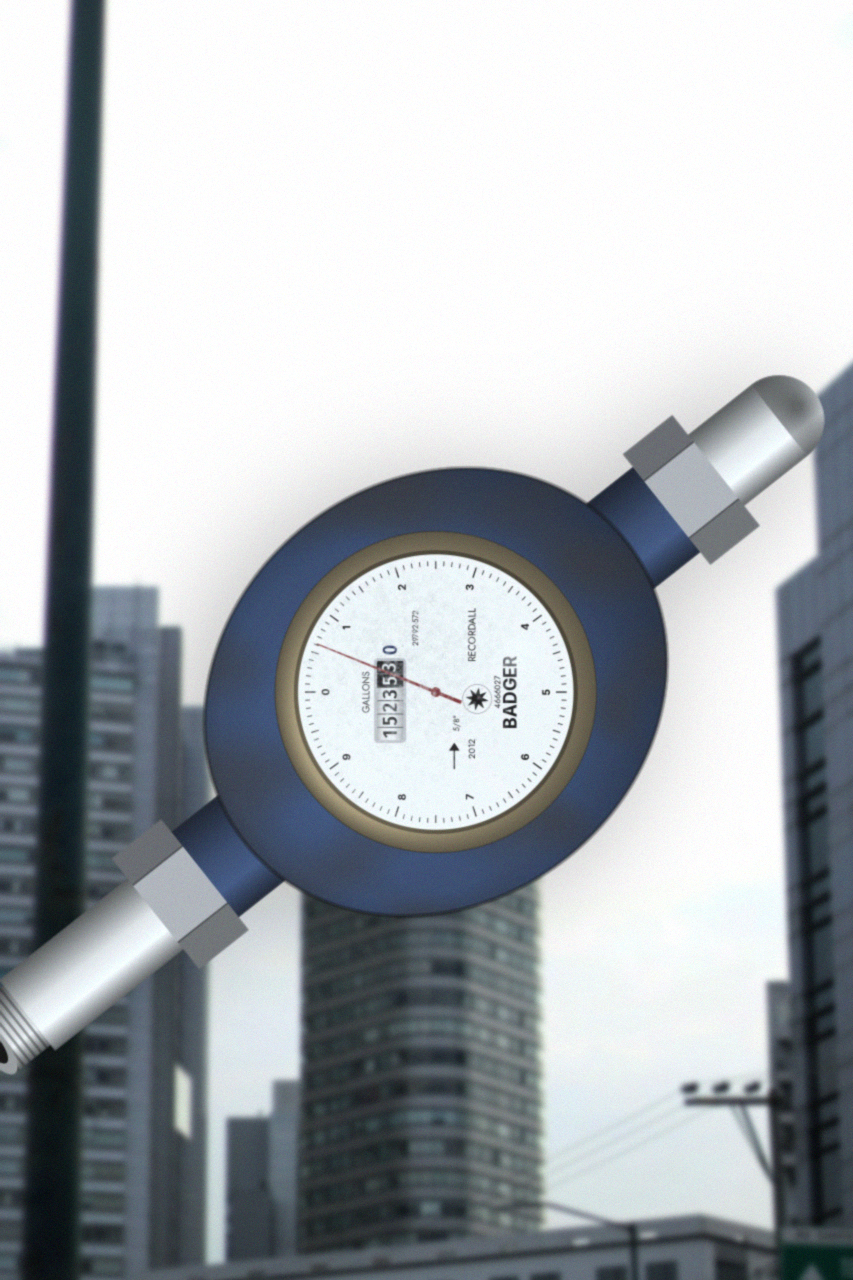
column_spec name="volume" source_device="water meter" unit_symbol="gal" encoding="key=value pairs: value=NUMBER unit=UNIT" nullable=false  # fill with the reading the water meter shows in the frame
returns value=1523530.6 unit=gal
